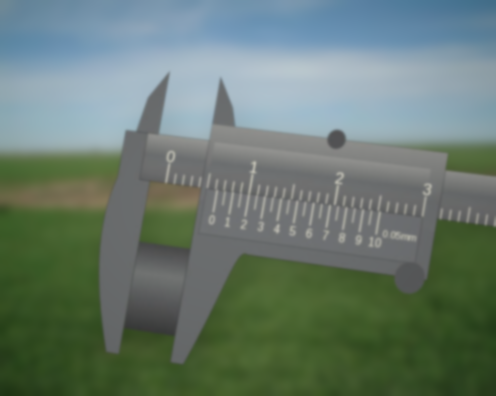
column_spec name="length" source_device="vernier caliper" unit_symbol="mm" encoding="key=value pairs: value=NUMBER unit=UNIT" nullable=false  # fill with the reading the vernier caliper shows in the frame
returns value=6.2 unit=mm
